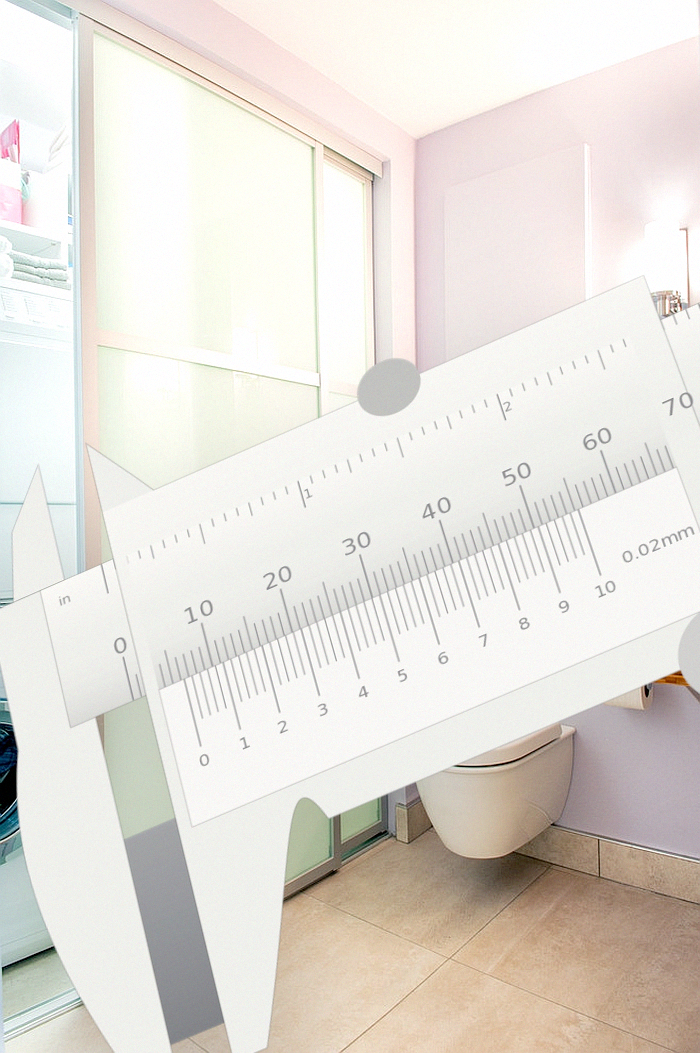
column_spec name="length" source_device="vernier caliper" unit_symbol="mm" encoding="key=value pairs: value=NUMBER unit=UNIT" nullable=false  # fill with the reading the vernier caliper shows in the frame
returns value=6.4 unit=mm
